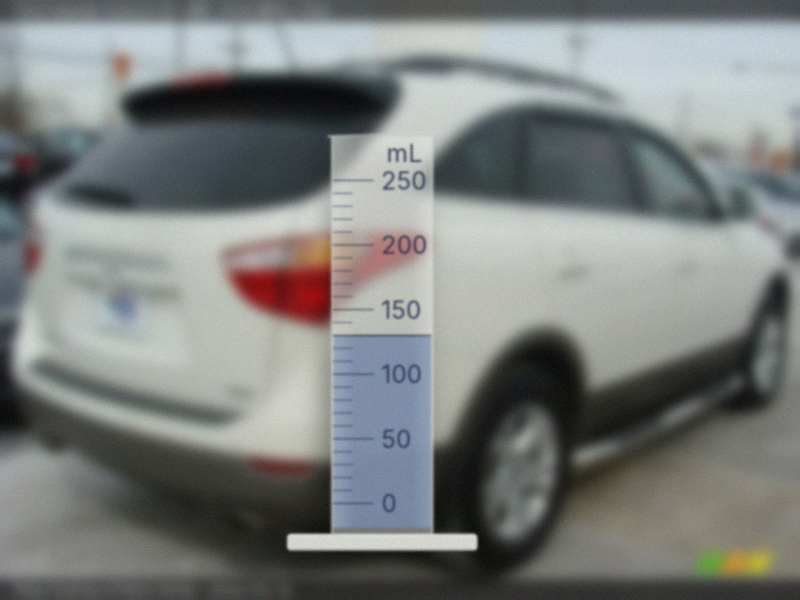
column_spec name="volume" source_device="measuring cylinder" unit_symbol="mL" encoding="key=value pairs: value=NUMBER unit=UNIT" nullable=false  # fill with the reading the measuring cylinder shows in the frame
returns value=130 unit=mL
